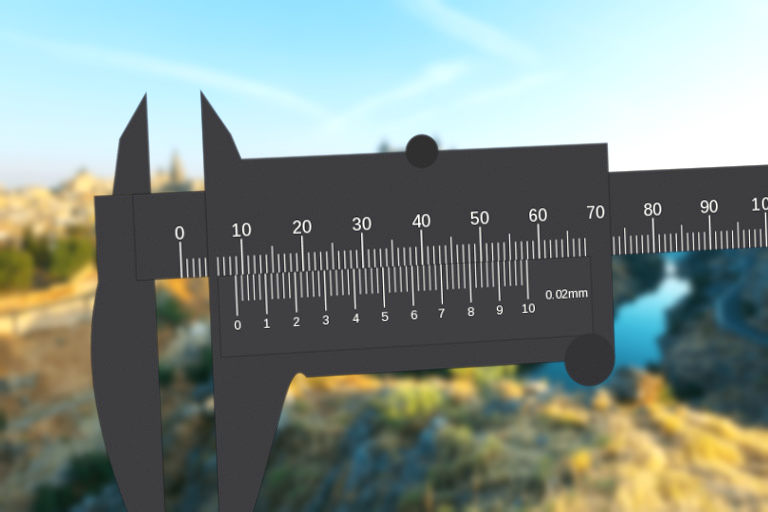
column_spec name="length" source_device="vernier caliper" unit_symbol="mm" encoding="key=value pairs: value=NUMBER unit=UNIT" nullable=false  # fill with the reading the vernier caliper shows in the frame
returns value=8.8 unit=mm
